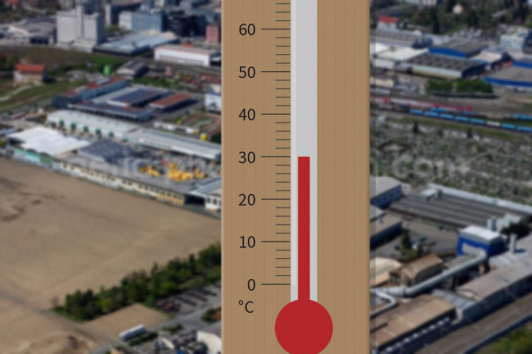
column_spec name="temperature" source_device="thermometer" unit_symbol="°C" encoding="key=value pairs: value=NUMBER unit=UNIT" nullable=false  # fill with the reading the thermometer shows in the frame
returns value=30 unit=°C
